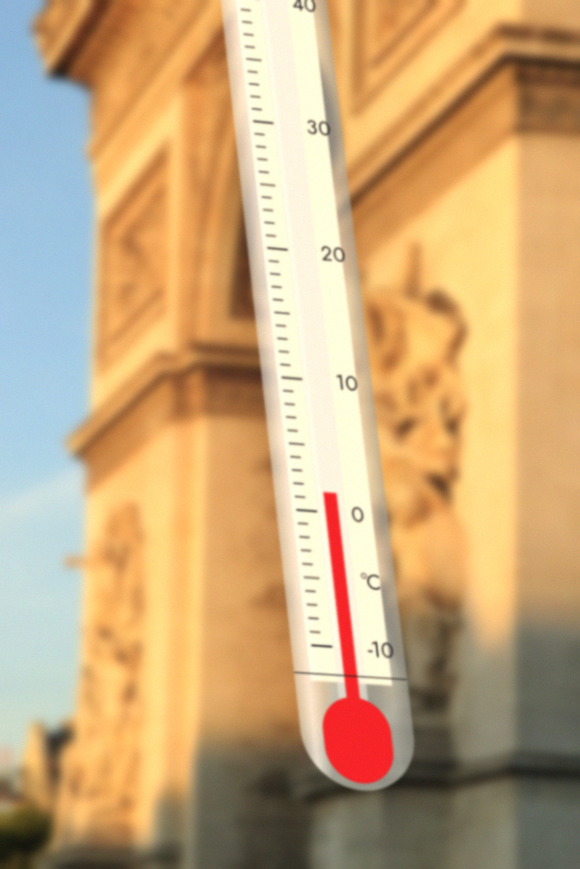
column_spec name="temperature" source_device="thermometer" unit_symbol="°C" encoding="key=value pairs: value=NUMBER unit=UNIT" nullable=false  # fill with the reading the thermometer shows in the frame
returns value=1.5 unit=°C
